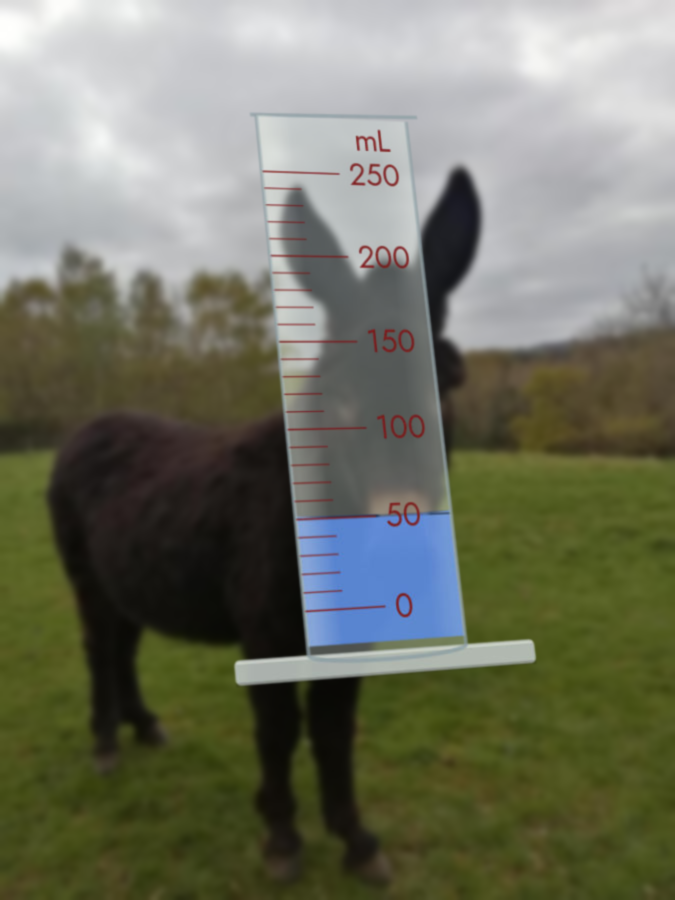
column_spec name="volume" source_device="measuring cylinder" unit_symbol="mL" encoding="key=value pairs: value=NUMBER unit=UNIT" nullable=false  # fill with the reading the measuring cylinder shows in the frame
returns value=50 unit=mL
